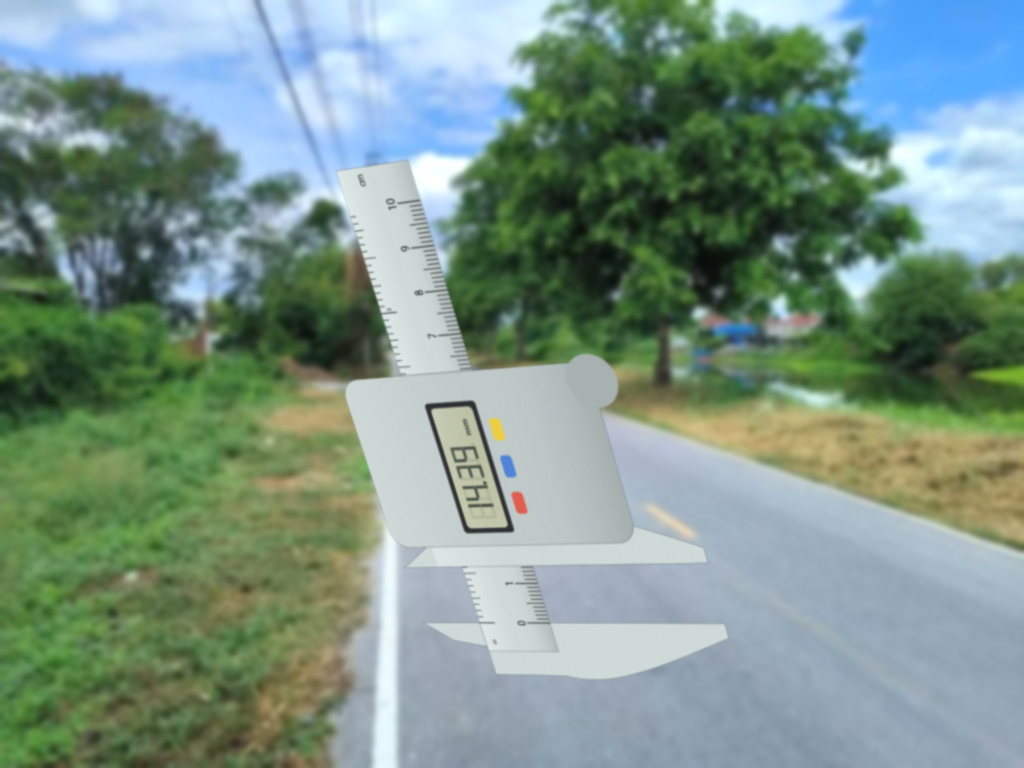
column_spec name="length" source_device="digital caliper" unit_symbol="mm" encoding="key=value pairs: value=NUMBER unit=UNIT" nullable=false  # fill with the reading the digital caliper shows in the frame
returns value=14.39 unit=mm
